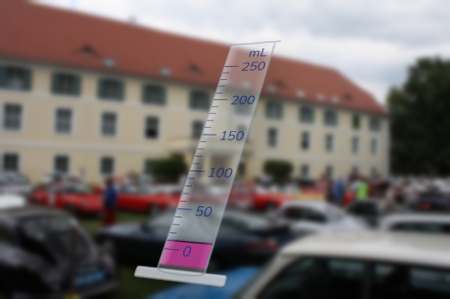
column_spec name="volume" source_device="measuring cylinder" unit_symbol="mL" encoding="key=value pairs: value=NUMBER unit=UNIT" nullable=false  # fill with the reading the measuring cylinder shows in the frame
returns value=10 unit=mL
